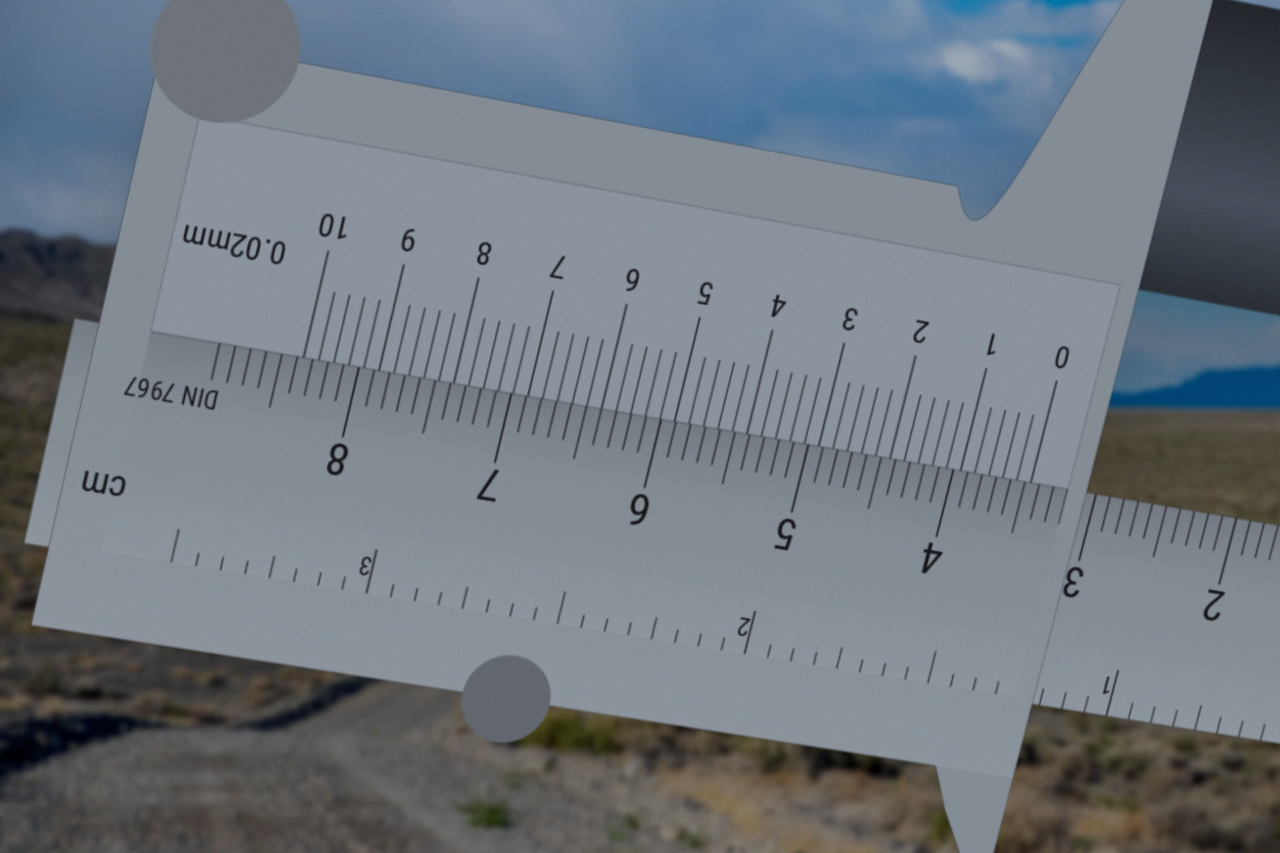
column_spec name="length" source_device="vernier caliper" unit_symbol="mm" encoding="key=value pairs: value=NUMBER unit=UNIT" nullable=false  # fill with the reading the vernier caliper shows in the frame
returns value=34.6 unit=mm
